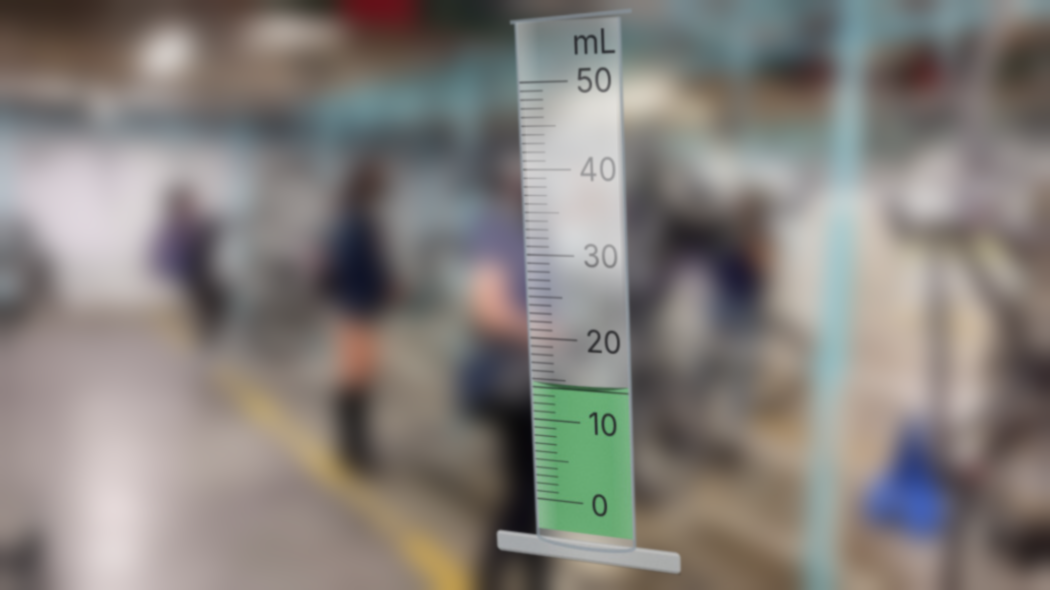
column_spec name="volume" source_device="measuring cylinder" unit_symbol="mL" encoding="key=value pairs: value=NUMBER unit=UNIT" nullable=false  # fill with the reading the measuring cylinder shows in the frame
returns value=14 unit=mL
